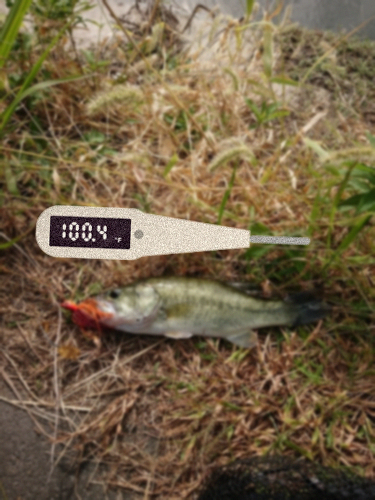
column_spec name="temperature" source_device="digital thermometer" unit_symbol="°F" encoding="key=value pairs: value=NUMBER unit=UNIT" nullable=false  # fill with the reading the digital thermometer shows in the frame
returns value=100.4 unit=°F
